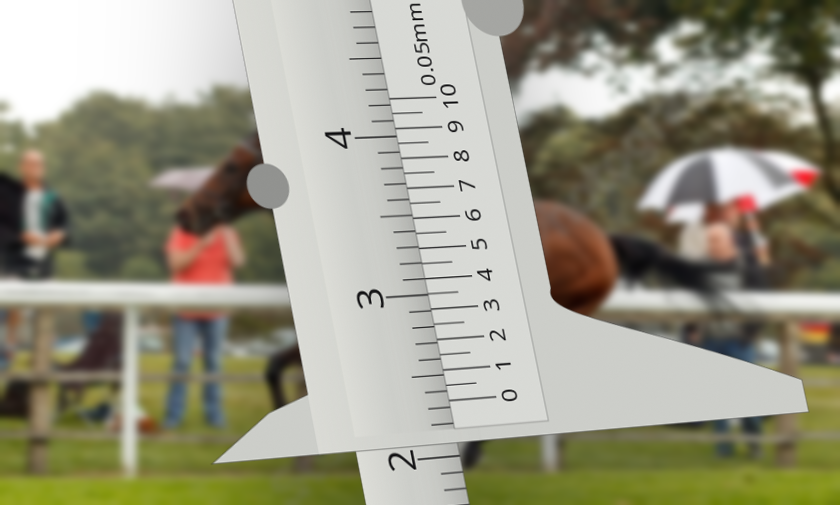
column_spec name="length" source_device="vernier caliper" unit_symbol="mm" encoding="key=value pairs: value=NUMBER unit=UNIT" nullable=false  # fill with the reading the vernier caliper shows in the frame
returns value=23.4 unit=mm
